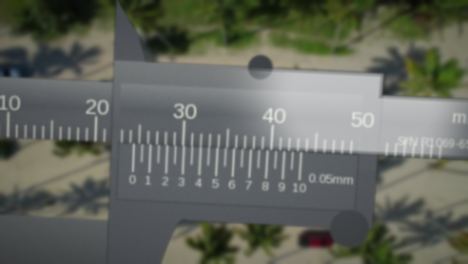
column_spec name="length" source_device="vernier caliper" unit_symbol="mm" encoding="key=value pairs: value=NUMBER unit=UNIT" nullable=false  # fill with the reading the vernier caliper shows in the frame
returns value=24.4 unit=mm
